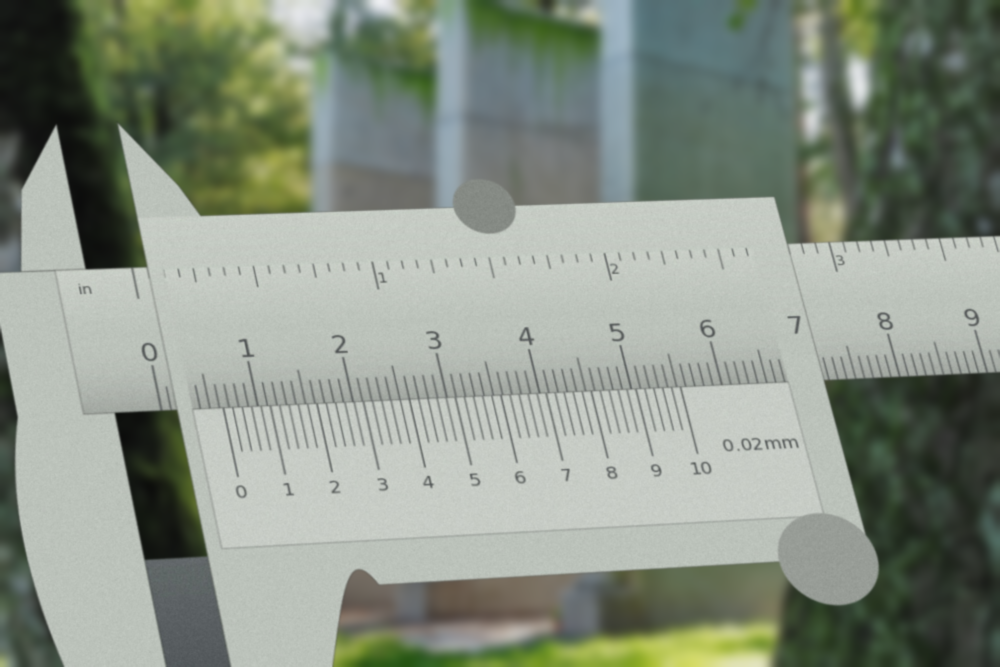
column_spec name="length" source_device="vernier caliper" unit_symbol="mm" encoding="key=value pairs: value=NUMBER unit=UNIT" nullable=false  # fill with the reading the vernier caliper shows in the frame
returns value=6.4 unit=mm
